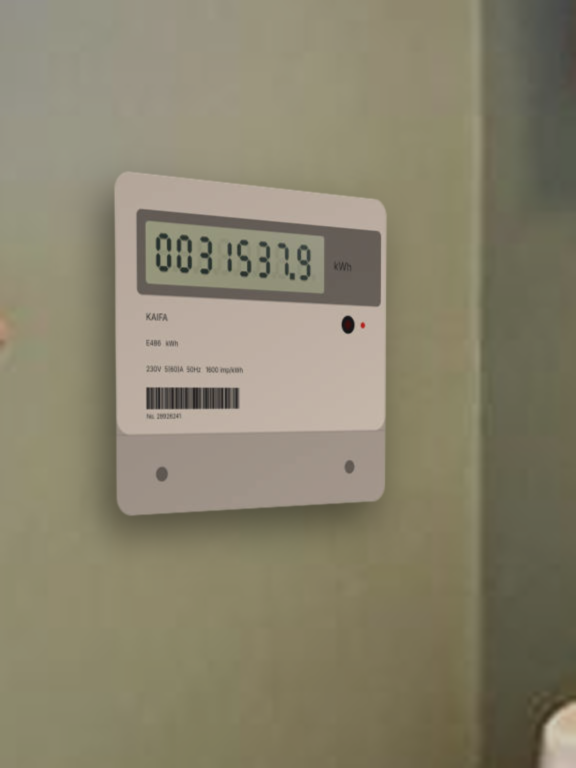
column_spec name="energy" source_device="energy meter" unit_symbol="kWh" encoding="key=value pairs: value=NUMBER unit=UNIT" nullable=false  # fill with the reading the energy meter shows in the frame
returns value=31537.9 unit=kWh
